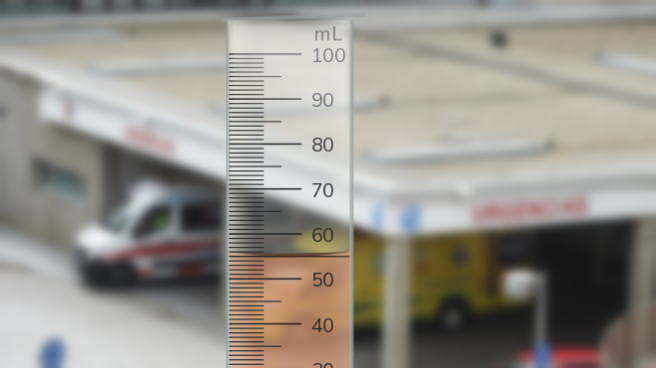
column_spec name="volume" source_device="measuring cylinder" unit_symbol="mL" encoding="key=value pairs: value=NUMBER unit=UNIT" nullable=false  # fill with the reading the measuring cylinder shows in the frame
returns value=55 unit=mL
